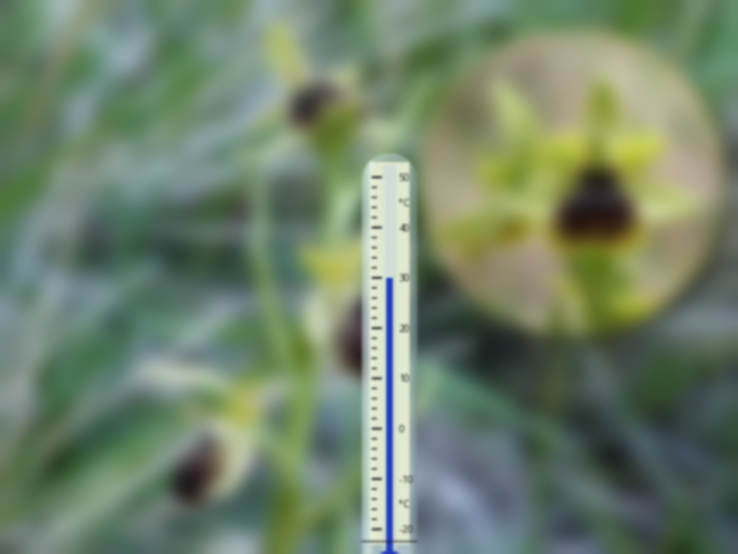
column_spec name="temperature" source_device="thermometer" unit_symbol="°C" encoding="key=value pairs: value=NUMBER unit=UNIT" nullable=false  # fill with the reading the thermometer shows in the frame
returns value=30 unit=°C
